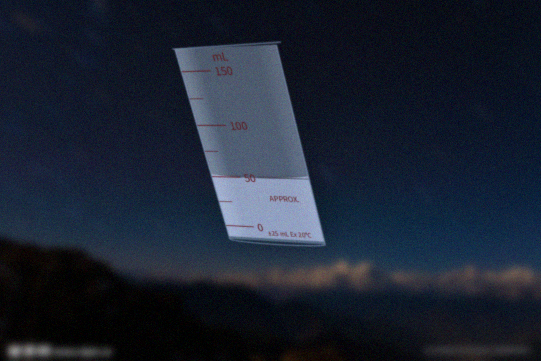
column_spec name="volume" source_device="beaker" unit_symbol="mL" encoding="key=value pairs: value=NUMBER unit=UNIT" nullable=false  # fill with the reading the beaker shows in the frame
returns value=50 unit=mL
